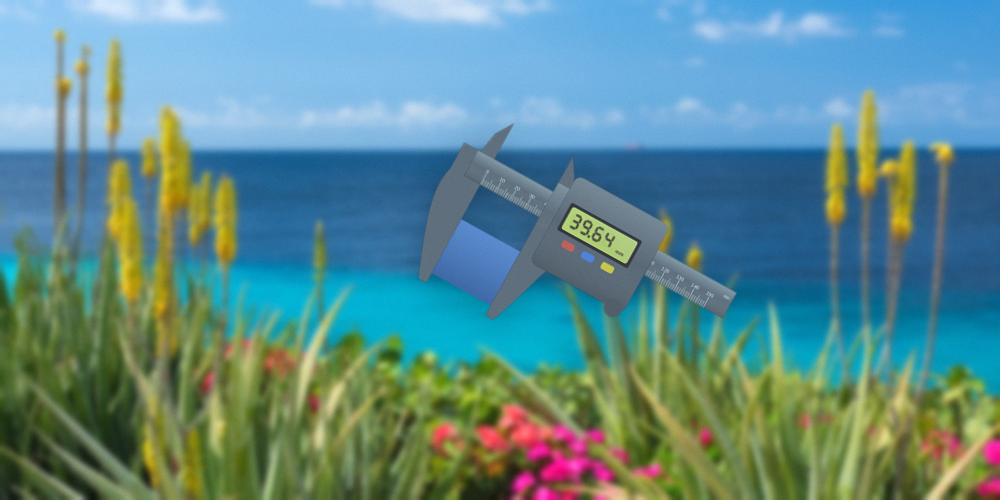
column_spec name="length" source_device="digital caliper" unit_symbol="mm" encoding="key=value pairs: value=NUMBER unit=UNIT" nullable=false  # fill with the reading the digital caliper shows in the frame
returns value=39.64 unit=mm
